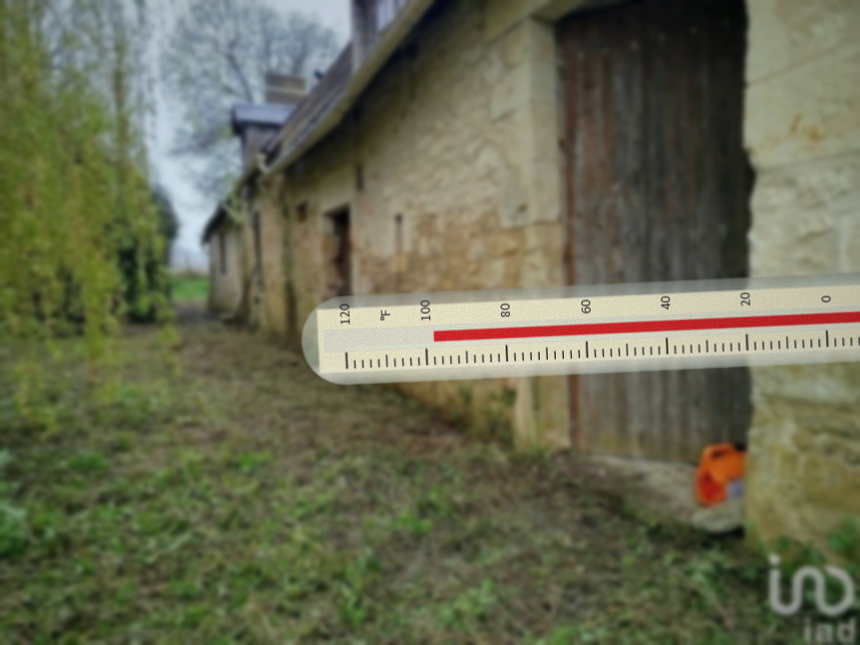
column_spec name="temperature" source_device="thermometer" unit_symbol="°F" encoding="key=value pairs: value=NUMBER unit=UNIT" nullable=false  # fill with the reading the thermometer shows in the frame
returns value=98 unit=°F
